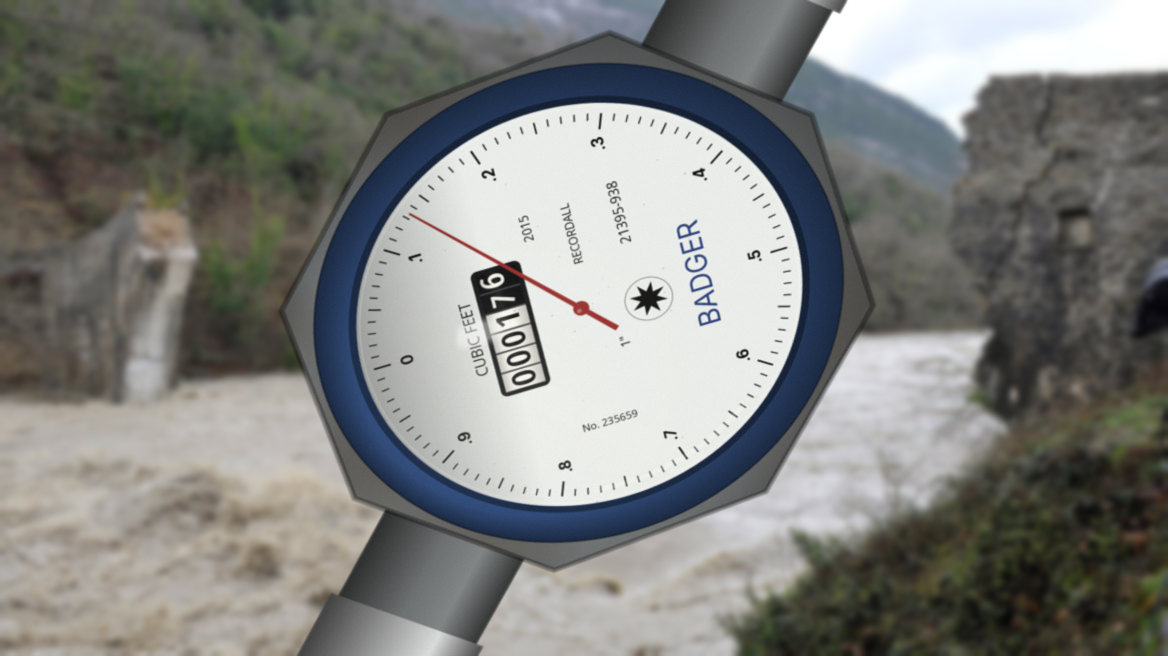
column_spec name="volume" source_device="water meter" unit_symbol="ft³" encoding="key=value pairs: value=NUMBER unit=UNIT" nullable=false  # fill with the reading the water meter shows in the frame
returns value=176.13 unit=ft³
